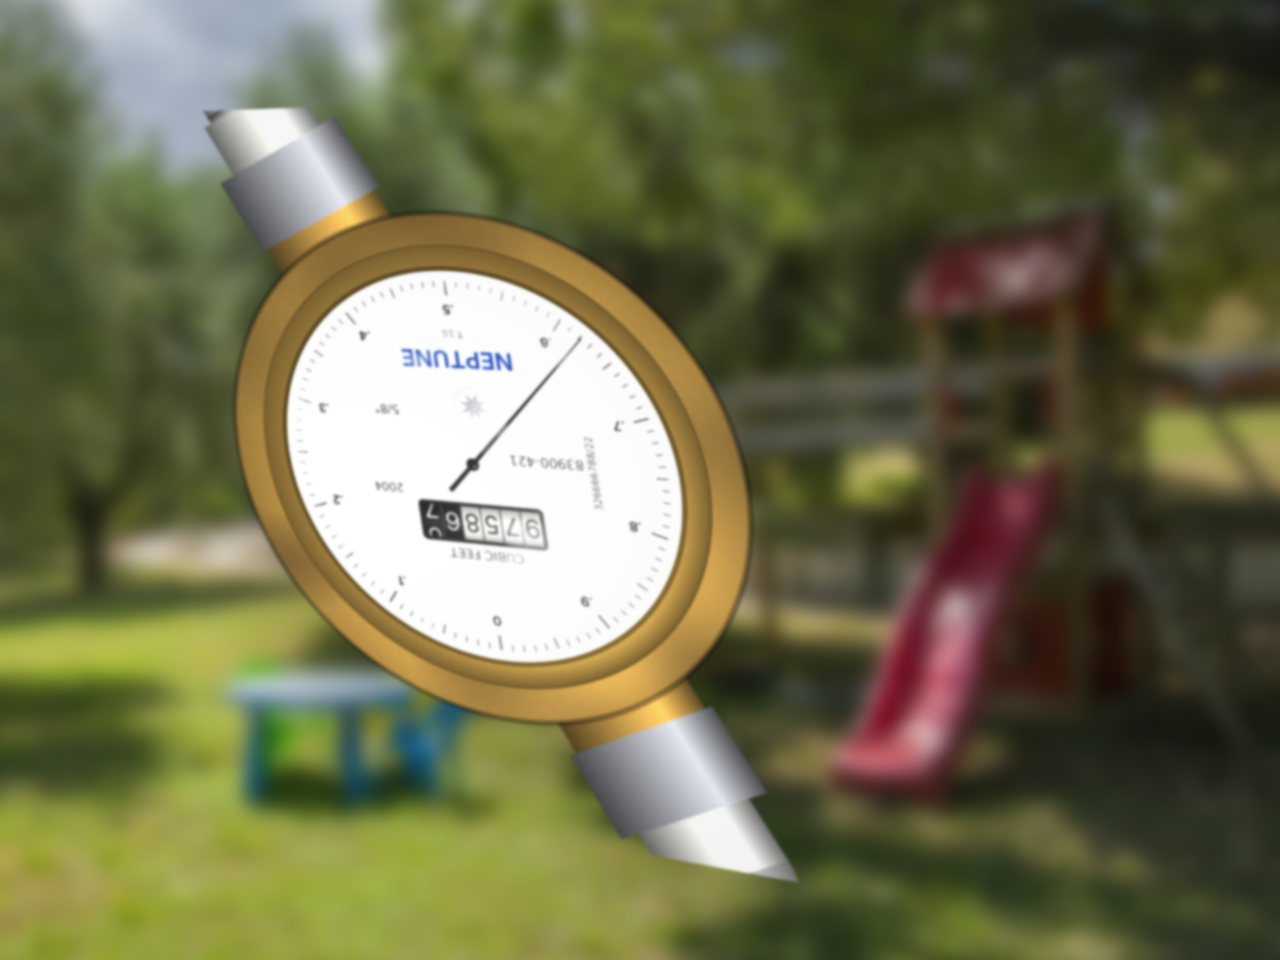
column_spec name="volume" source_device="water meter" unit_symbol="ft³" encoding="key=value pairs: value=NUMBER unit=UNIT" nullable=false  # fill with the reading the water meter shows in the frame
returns value=975866.62 unit=ft³
